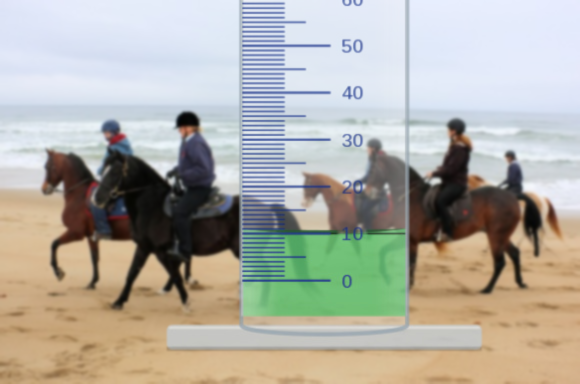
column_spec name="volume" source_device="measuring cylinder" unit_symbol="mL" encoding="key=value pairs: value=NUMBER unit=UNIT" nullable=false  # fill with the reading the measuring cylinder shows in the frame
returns value=10 unit=mL
